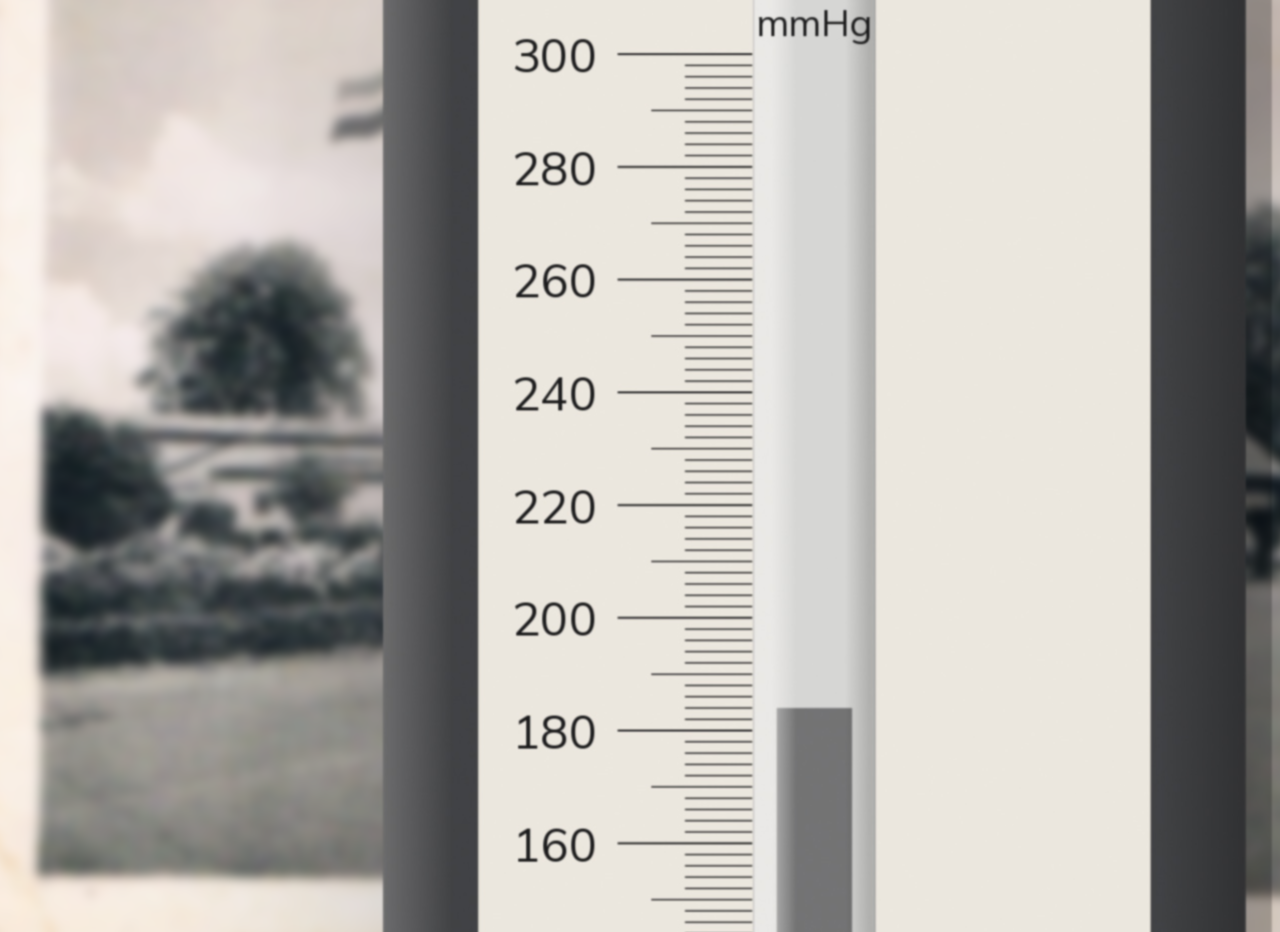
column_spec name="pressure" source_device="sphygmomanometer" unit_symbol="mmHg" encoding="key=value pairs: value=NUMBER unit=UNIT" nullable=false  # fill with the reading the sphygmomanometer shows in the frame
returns value=184 unit=mmHg
